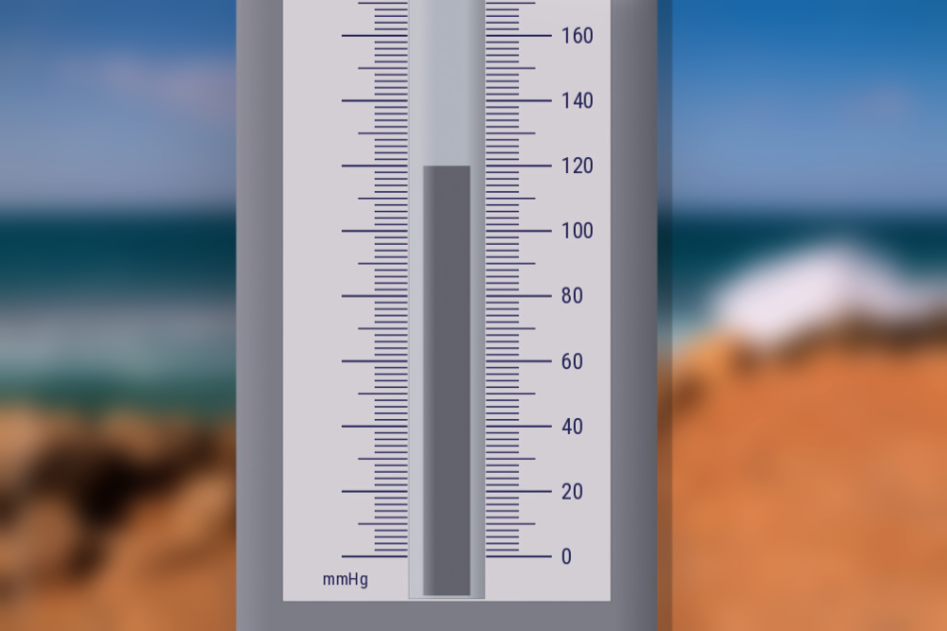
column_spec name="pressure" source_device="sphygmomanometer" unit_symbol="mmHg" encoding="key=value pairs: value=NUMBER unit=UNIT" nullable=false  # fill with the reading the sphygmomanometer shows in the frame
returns value=120 unit=mmHg
